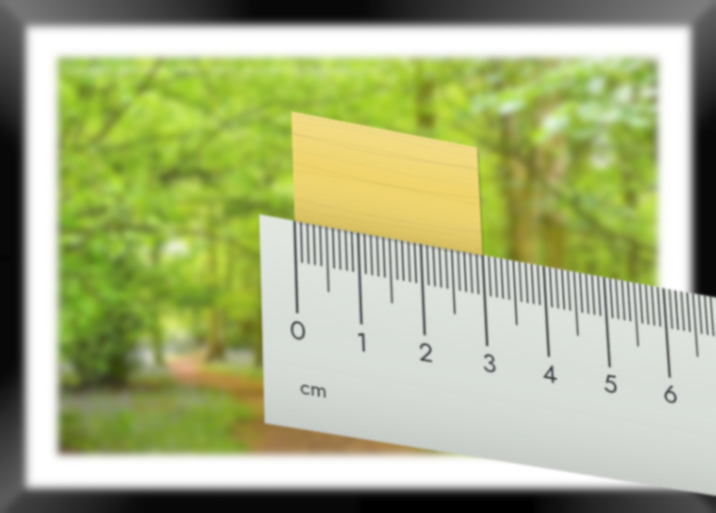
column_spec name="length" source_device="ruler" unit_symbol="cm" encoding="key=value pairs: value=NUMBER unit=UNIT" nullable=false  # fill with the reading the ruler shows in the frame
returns value=3 unit=cm
